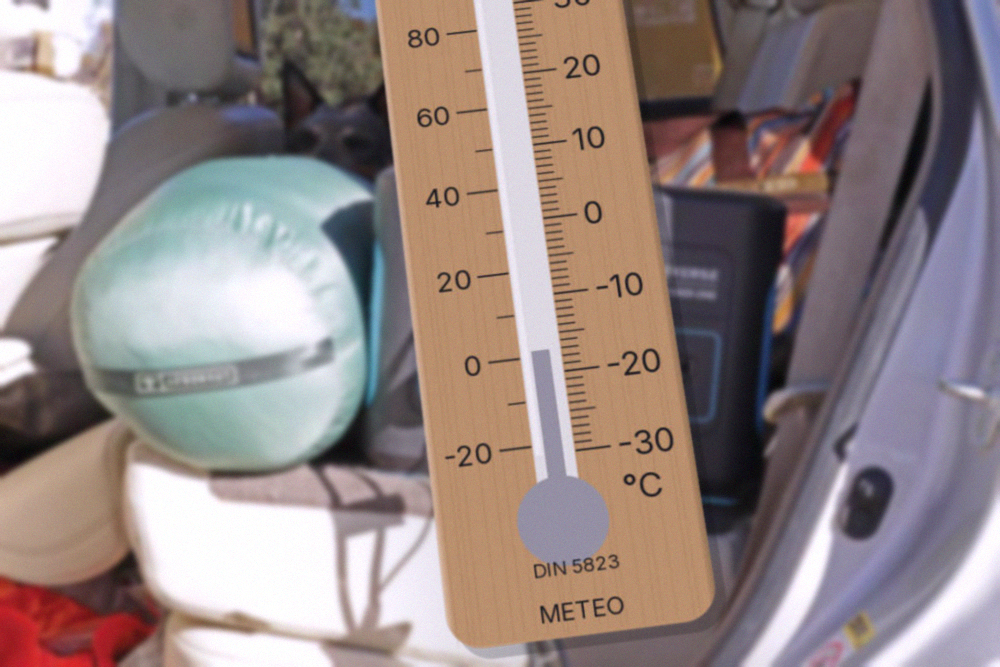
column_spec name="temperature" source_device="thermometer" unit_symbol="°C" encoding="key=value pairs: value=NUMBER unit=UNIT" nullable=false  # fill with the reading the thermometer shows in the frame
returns value=-17 unit=°C
